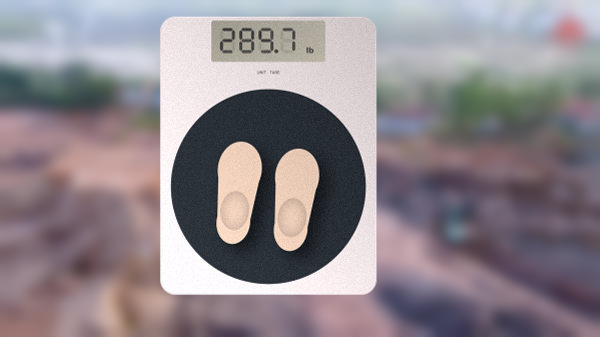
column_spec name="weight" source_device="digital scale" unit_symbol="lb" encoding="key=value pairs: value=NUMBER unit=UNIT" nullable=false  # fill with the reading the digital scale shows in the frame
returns value=289.7 unit=lb
